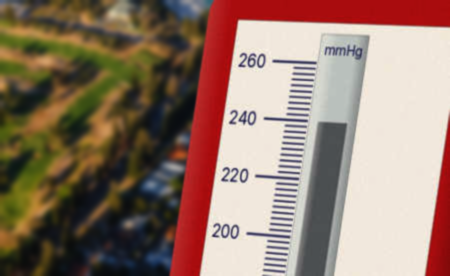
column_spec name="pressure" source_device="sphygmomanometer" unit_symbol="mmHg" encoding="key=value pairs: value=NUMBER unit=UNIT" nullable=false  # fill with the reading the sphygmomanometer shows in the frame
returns value=240 unit=mmHg
